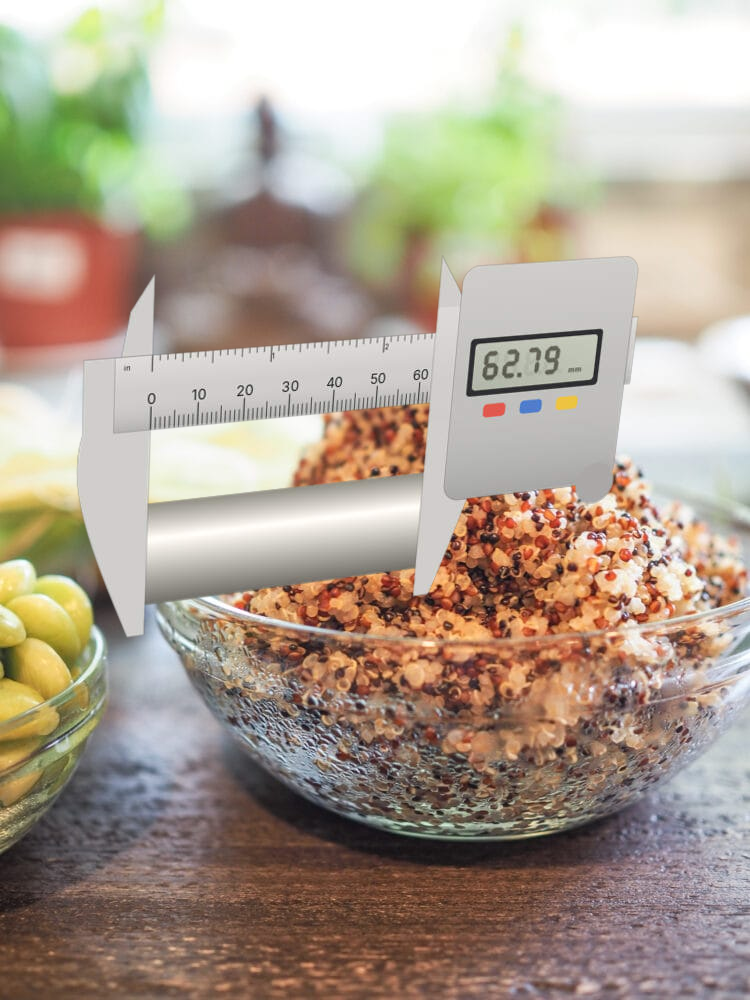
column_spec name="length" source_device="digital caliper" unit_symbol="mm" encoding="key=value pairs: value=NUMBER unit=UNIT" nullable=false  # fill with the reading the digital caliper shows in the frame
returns value=62.79 unit=mm
